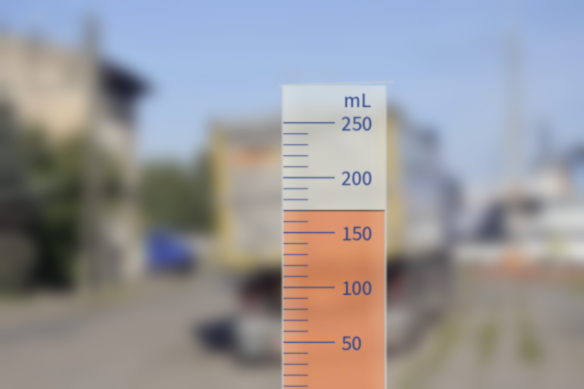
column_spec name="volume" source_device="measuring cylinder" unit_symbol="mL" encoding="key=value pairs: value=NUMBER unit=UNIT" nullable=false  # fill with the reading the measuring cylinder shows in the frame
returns value=170 unit=mL
